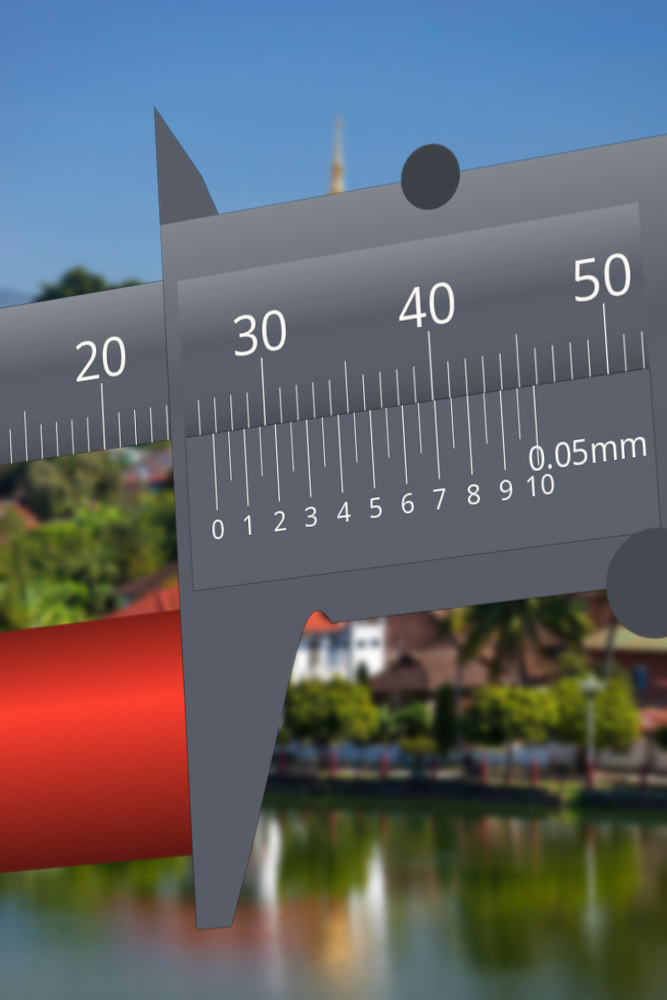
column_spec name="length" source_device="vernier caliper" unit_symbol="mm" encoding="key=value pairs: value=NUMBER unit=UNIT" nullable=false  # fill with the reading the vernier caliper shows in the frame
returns value=26.8 unit=mm
